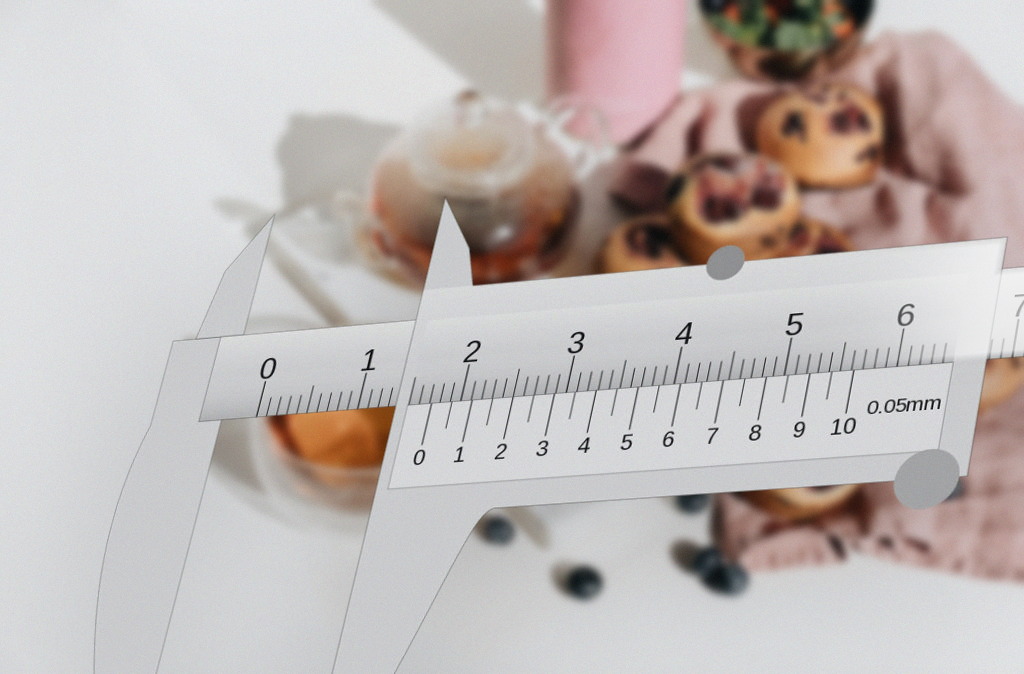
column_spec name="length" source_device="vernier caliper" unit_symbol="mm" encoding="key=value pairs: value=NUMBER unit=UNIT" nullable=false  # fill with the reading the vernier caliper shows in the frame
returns value=17.2 unit=mm
